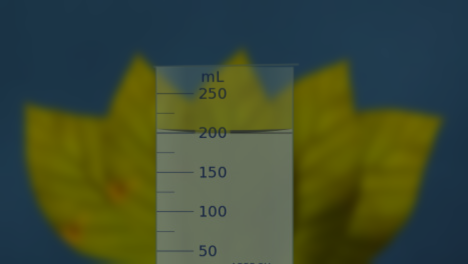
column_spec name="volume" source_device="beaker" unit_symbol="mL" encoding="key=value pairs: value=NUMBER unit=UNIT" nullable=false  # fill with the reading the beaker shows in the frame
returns value=200 unit=mL
